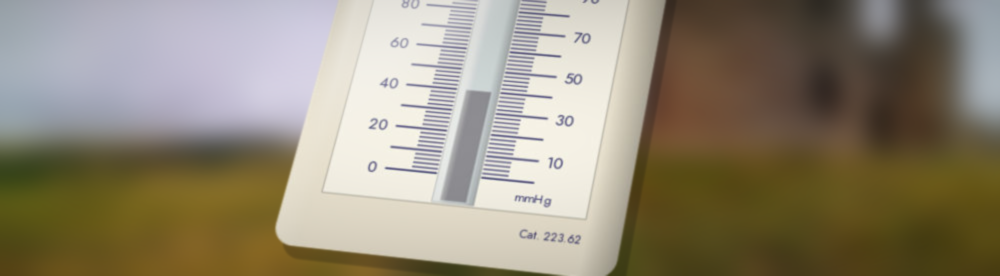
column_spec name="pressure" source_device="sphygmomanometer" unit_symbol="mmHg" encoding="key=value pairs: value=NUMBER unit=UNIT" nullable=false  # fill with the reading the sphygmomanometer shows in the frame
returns value=40 unit=mmHg
